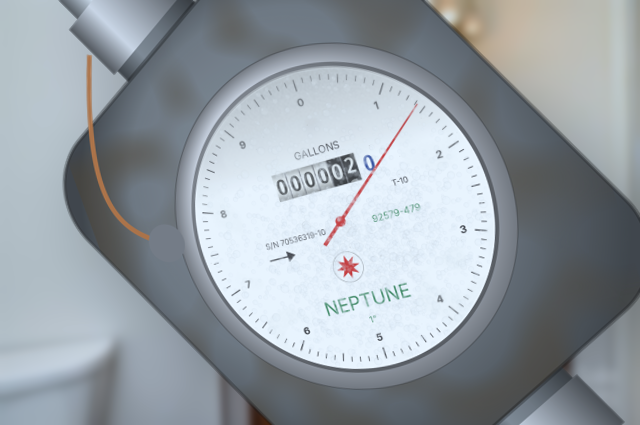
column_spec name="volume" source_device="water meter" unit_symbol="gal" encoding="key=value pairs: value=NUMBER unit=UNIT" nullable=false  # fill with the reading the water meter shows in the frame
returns value=21.4 unit=gal
